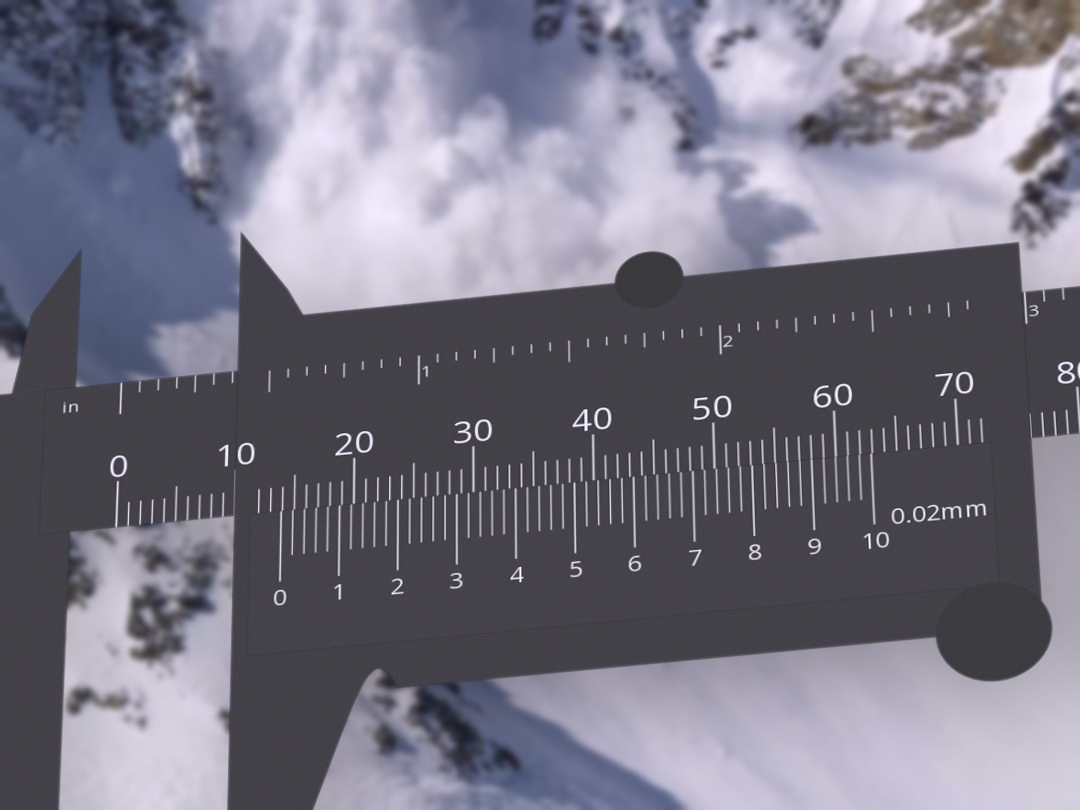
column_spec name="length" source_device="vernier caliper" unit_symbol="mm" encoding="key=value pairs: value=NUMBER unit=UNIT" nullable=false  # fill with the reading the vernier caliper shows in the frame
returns value=13.9 unit=mm
